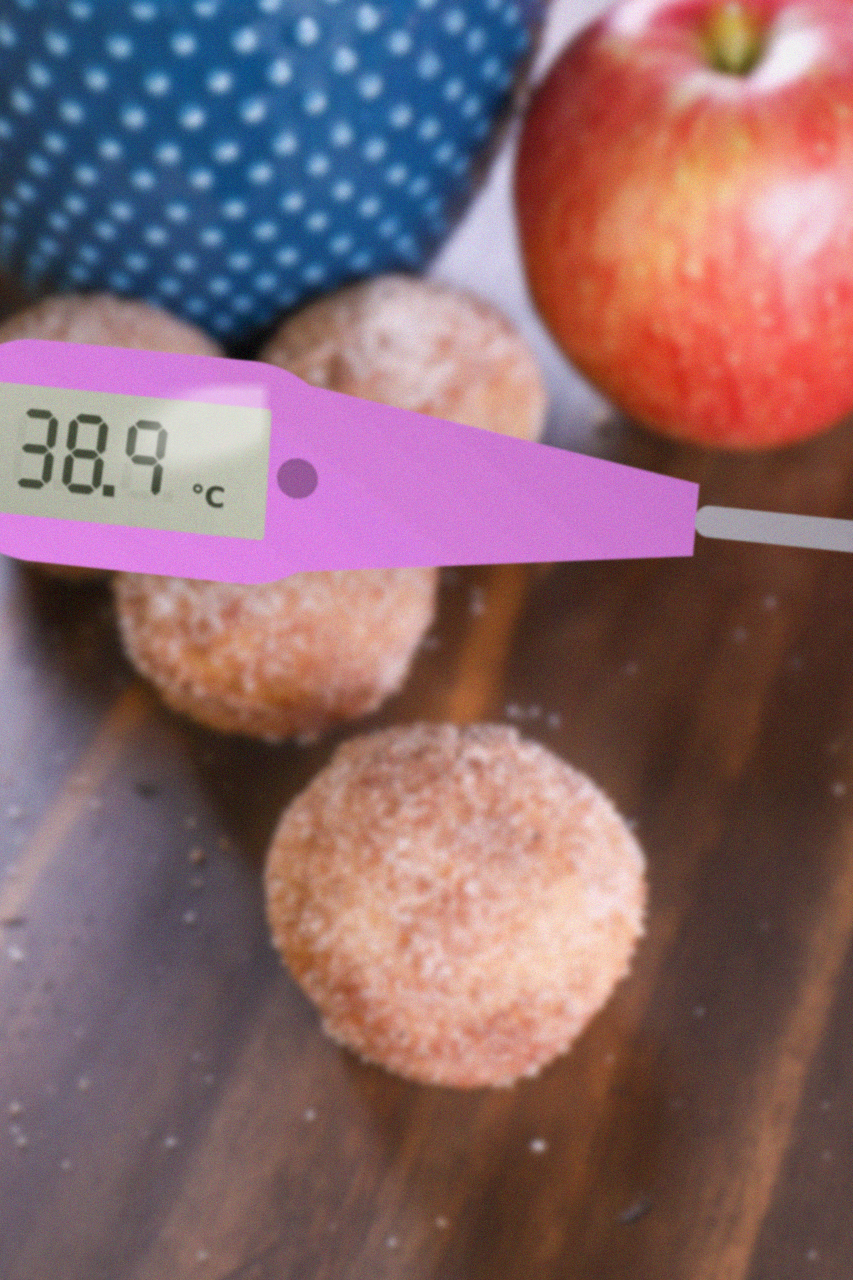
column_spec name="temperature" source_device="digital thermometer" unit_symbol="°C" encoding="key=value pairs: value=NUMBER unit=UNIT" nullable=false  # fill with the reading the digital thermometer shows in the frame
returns value=38.9 unit=°C
